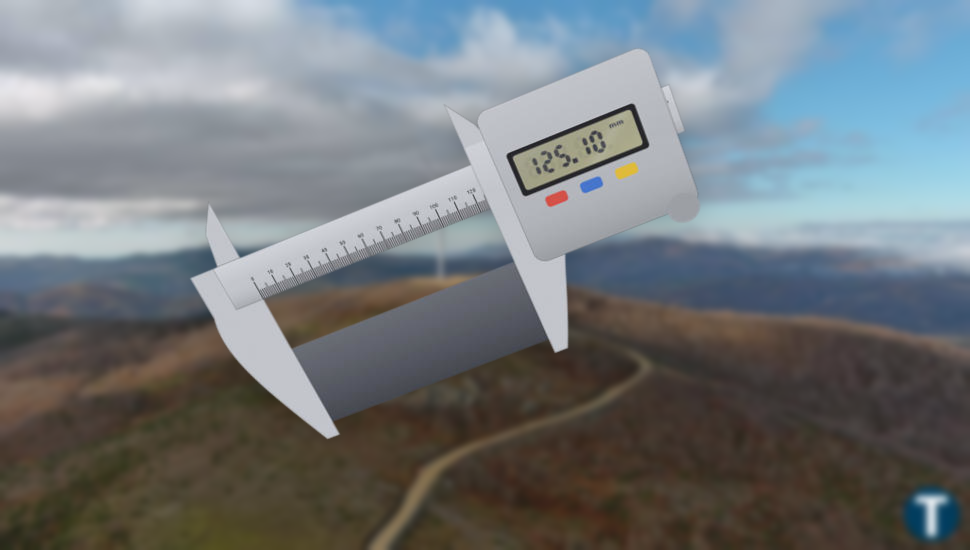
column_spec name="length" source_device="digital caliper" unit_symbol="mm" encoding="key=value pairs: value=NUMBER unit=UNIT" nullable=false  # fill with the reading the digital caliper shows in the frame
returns value=125.10 unit=mm
